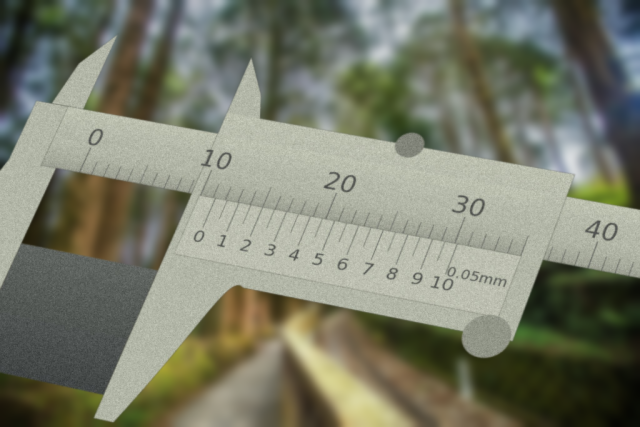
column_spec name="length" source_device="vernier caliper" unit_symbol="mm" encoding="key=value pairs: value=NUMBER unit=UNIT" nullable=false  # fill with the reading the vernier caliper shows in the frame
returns value=11.2 unit=mm
